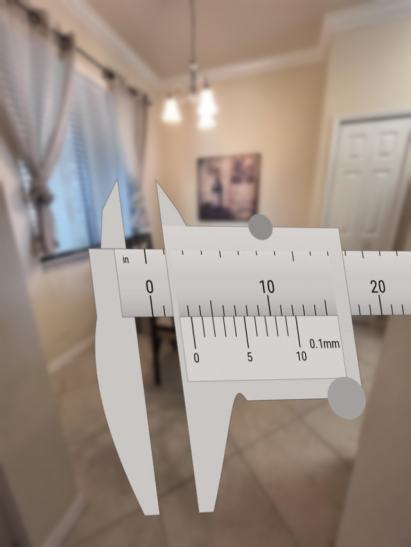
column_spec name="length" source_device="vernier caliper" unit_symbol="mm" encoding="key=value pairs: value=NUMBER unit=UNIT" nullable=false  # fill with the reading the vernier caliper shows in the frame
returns value=3.2 unit=mm
